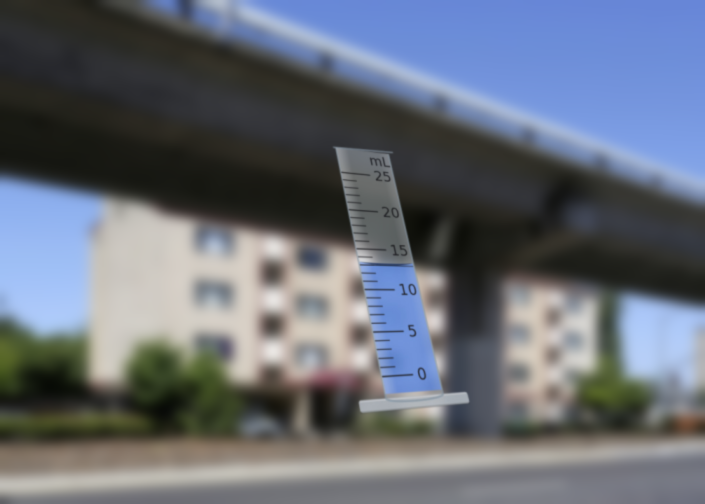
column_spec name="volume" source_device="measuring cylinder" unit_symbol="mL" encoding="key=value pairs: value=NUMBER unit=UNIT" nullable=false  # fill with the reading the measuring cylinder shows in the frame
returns value=13 unit=mL
